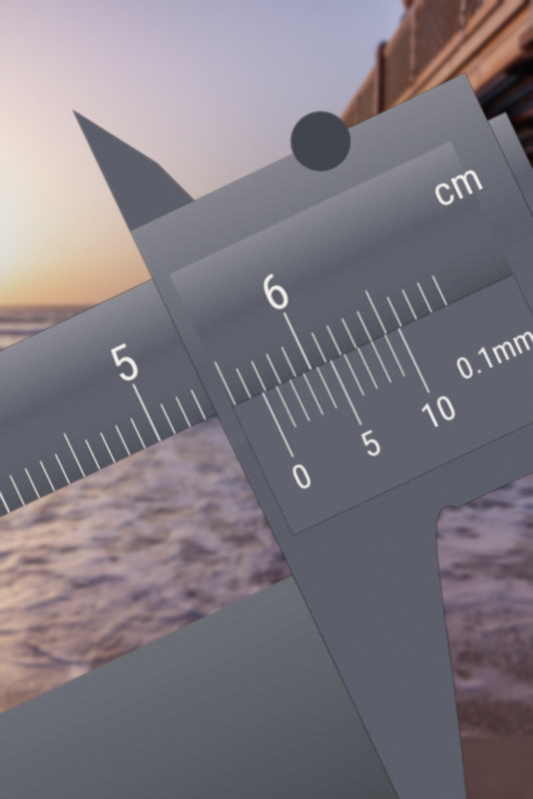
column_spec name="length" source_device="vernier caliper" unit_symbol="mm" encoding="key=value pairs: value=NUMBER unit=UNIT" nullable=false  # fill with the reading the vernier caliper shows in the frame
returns value=56.8 unit=mm
